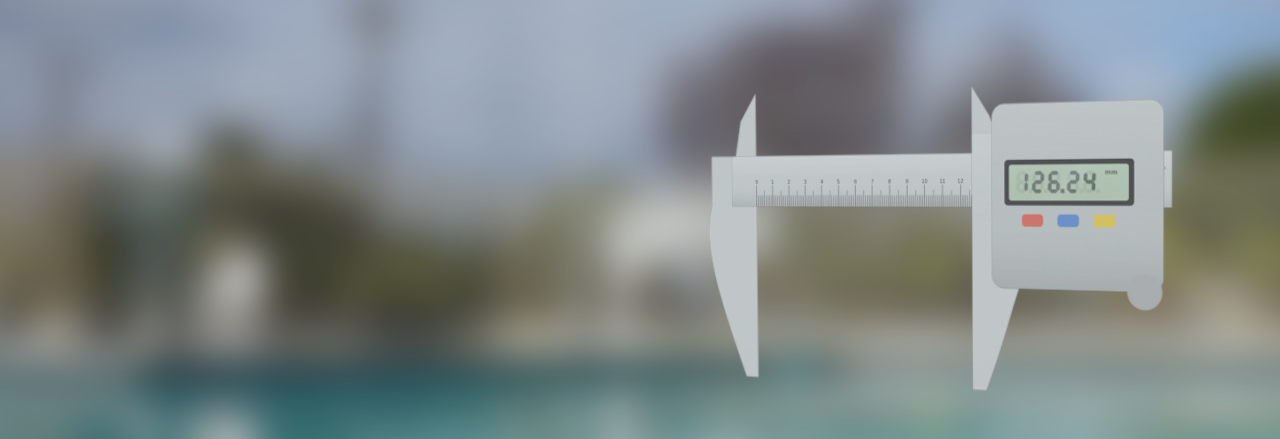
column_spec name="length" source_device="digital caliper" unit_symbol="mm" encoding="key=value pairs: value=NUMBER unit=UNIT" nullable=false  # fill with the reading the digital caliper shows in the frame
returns value=126.24 unit=mm
